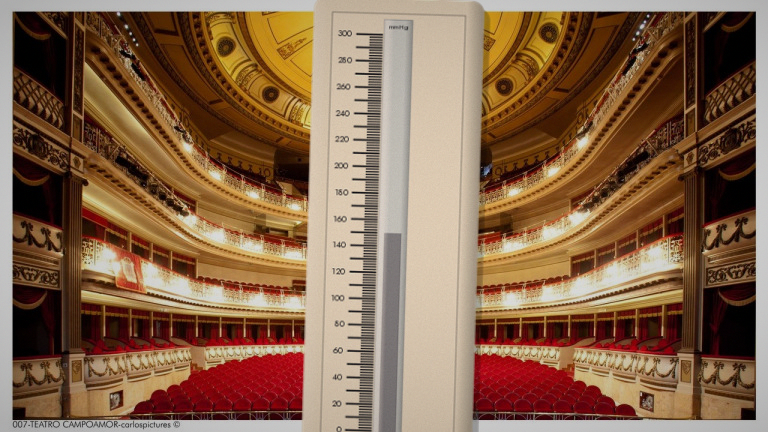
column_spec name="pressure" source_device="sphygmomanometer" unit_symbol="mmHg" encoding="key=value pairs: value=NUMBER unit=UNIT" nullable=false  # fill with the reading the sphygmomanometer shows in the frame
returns value=150 unit=mmHg
